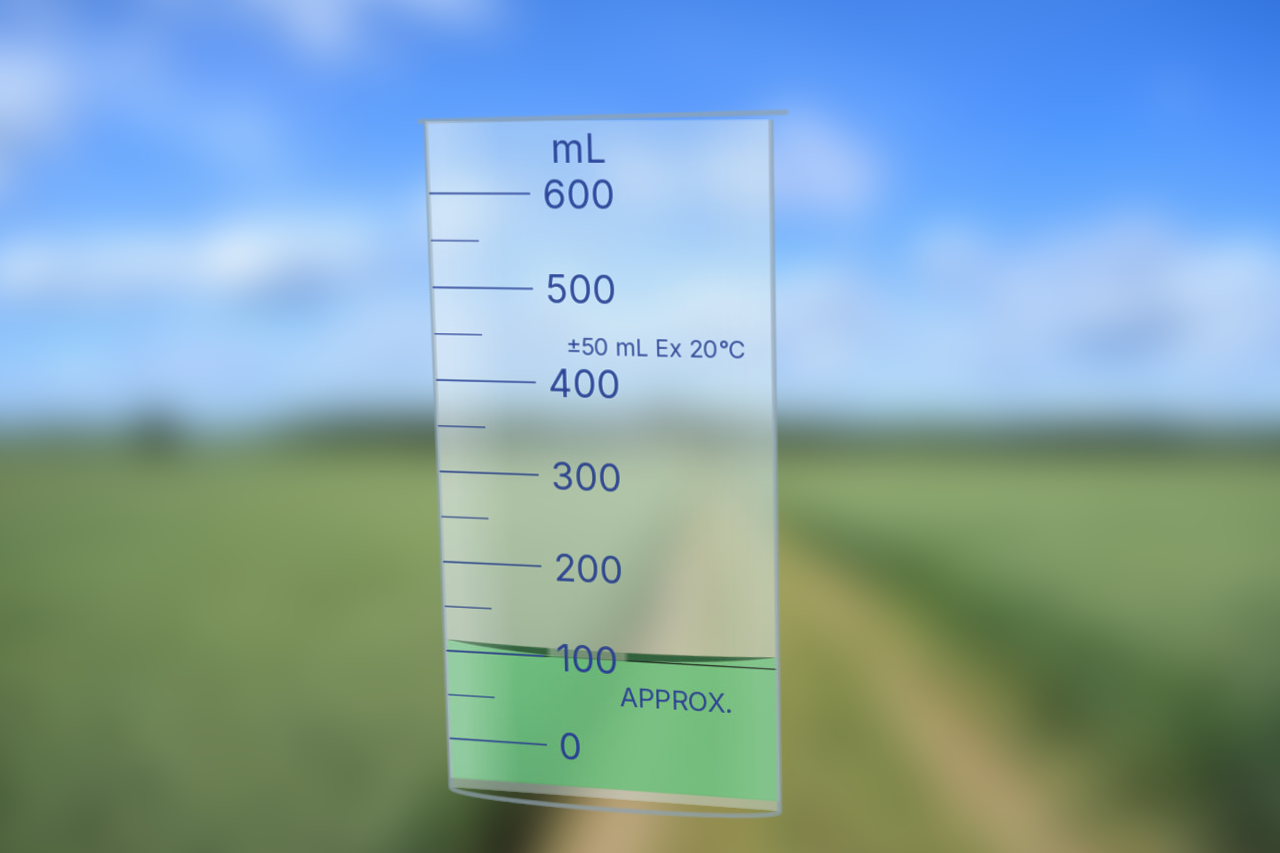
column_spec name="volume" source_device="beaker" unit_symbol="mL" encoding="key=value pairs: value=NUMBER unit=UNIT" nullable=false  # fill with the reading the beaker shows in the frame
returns value=100 unit=mL
